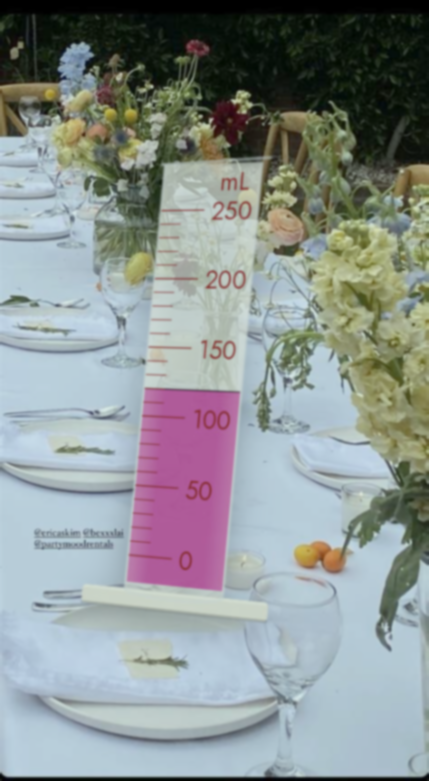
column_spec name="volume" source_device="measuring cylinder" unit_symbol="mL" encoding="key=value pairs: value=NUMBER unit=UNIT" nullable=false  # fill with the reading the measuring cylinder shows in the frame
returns value=120 unit=mL
